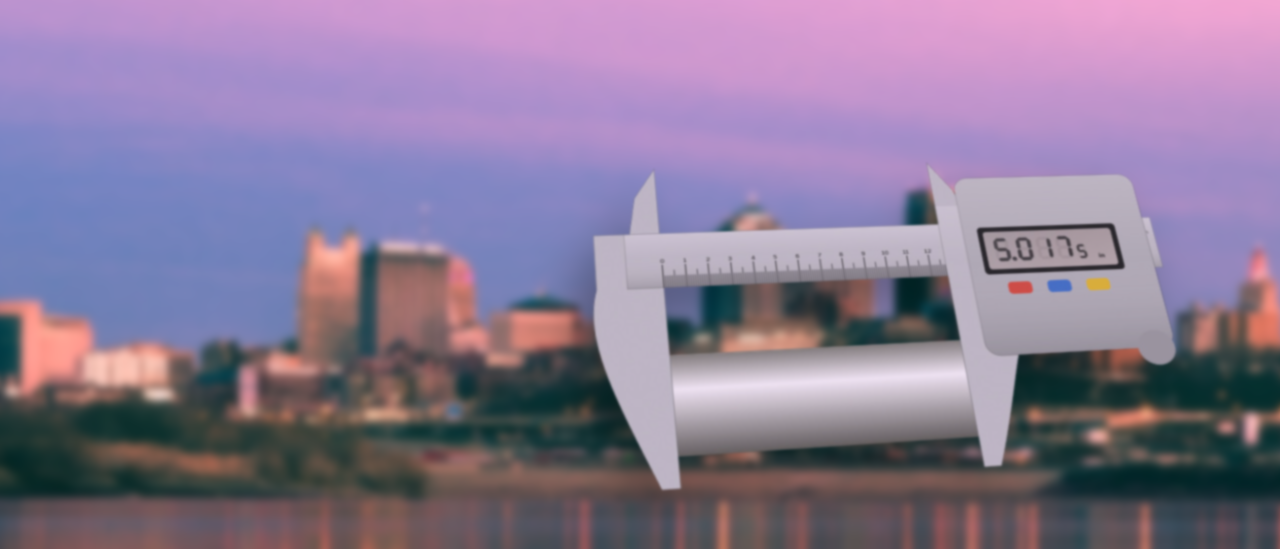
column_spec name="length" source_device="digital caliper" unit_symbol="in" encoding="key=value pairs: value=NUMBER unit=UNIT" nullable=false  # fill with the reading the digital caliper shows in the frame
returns value=5.0175 unit=in
